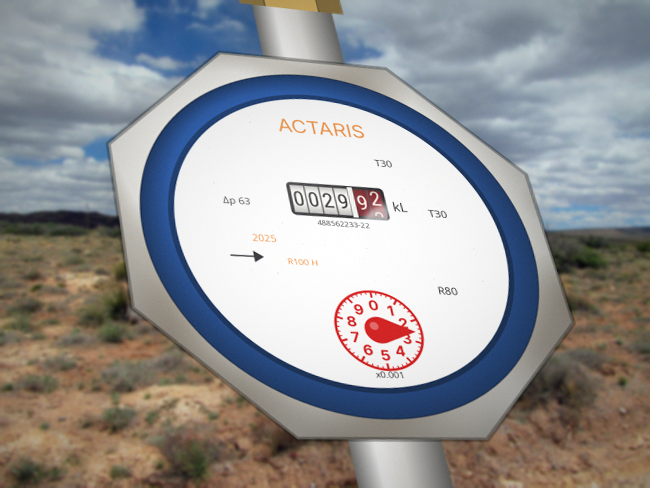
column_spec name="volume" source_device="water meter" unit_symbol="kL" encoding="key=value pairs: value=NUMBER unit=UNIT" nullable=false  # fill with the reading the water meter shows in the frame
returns value=29.922 unit=kL
